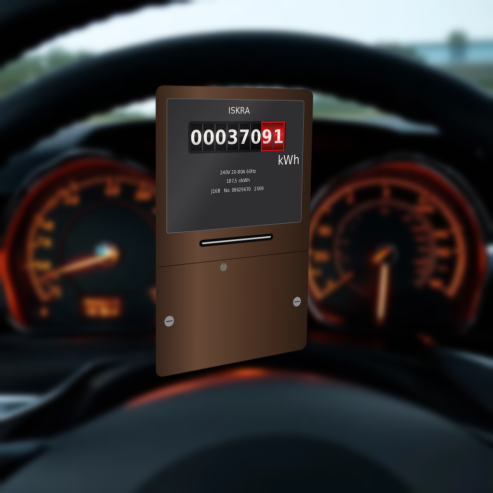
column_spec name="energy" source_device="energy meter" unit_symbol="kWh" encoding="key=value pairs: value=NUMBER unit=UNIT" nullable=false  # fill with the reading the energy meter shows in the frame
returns value=370.91 unit=kWh
